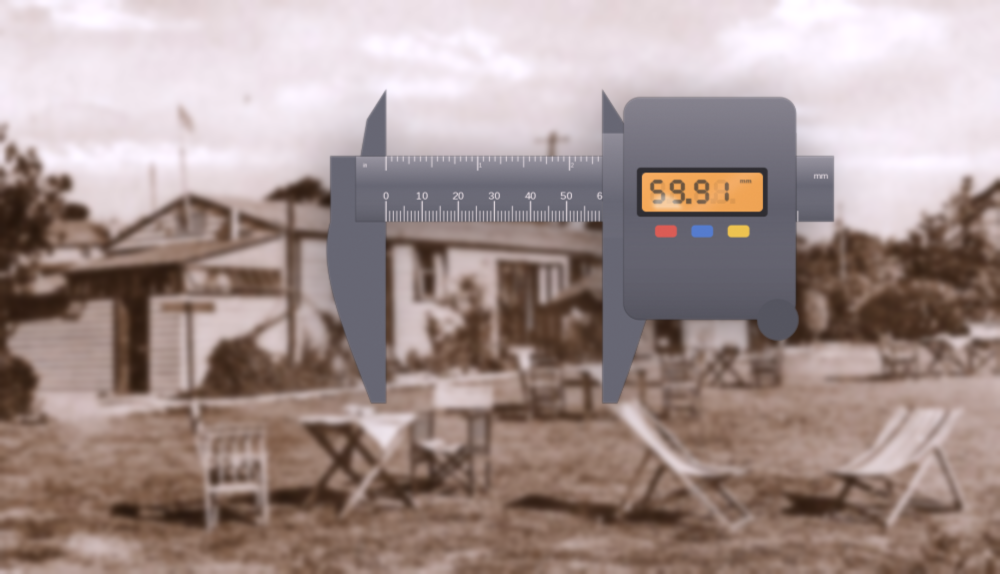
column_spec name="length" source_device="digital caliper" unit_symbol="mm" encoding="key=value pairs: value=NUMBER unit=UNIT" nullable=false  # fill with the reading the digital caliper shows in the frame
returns value=59.91 unit=mm
